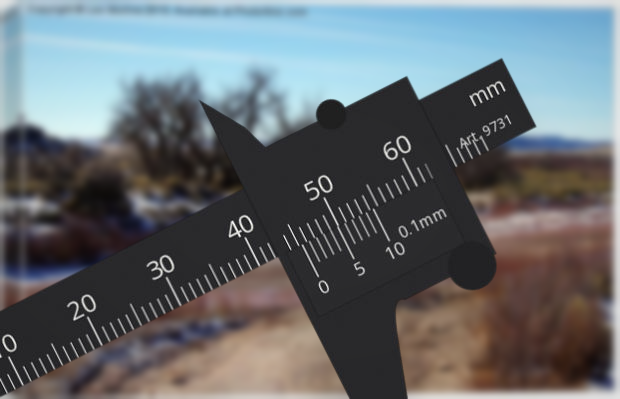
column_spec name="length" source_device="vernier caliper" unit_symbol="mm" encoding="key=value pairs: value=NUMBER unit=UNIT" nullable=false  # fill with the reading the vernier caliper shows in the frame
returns value=45.4 unit=mm
